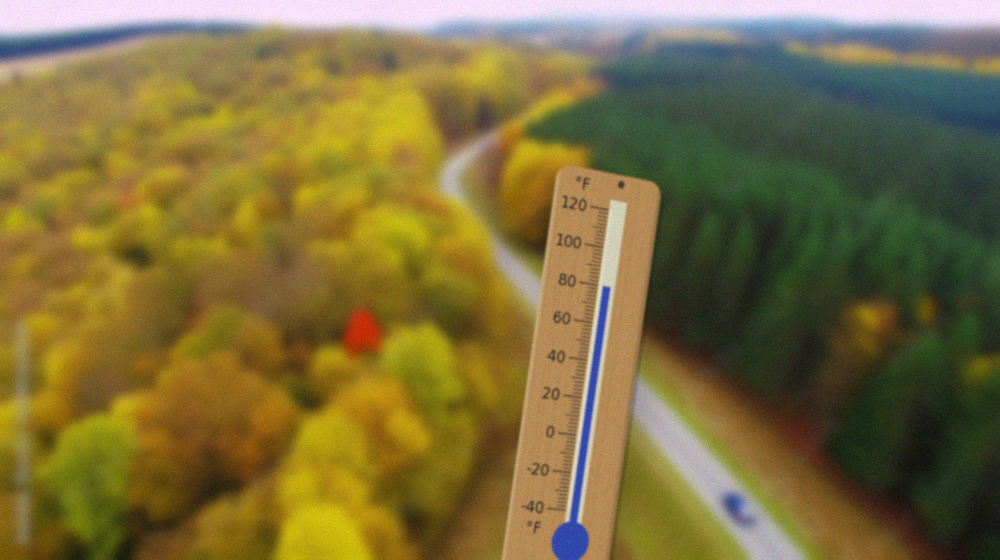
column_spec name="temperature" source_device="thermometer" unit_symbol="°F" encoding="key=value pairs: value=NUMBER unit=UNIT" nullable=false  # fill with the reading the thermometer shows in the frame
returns value=80 unit=°F
